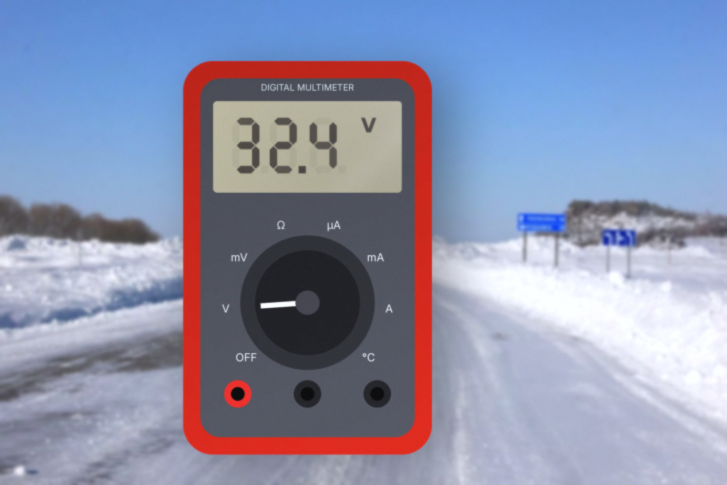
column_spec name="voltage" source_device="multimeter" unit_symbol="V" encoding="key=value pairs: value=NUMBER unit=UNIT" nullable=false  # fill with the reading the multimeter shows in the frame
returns value=32.4 unit=V
